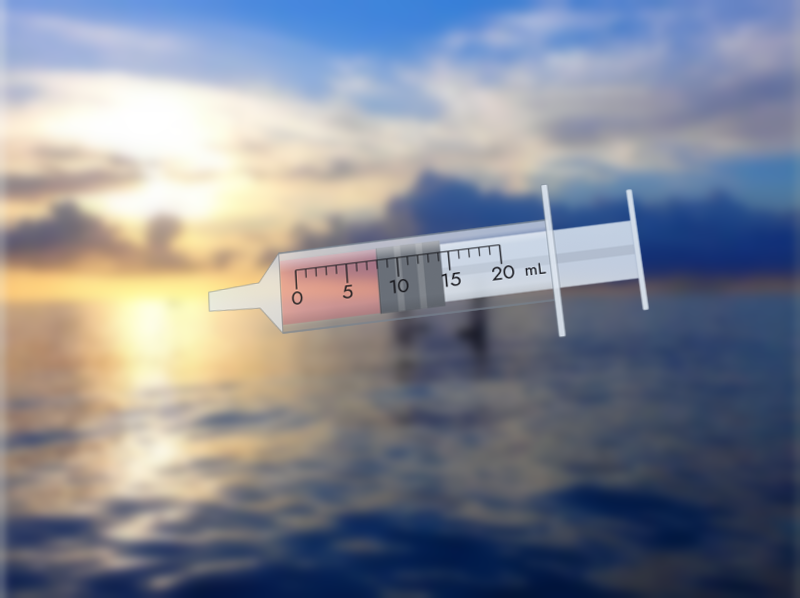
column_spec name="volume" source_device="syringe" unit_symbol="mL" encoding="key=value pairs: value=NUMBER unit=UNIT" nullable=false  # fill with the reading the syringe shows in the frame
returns value=8 unit=mL
